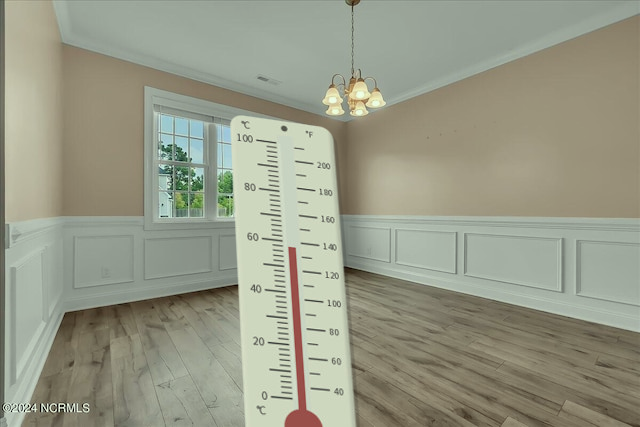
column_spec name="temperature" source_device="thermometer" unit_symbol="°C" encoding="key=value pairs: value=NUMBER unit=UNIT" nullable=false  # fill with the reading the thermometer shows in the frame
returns value=58 unit=°C
